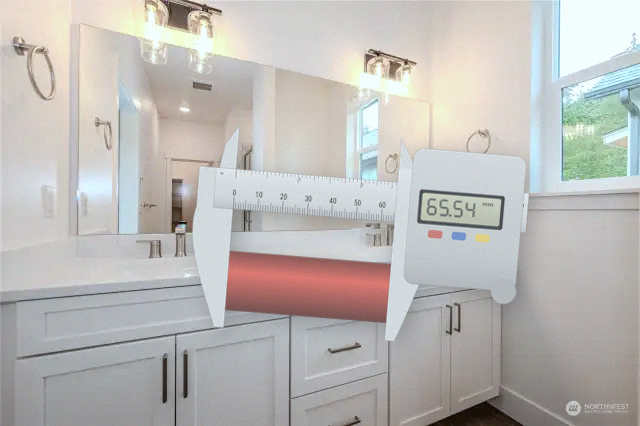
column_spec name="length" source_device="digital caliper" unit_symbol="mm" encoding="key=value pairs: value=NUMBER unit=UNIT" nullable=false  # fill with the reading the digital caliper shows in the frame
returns value=65.54 unit=mm
